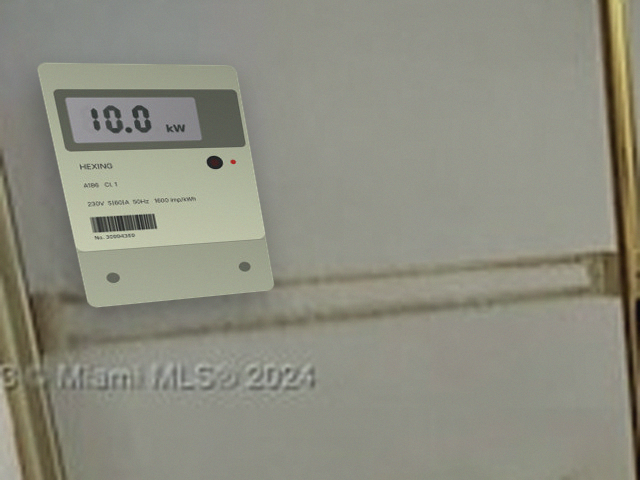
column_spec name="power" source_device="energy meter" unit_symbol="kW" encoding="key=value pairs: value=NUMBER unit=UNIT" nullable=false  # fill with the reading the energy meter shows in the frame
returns value=10.0 unit=kW
